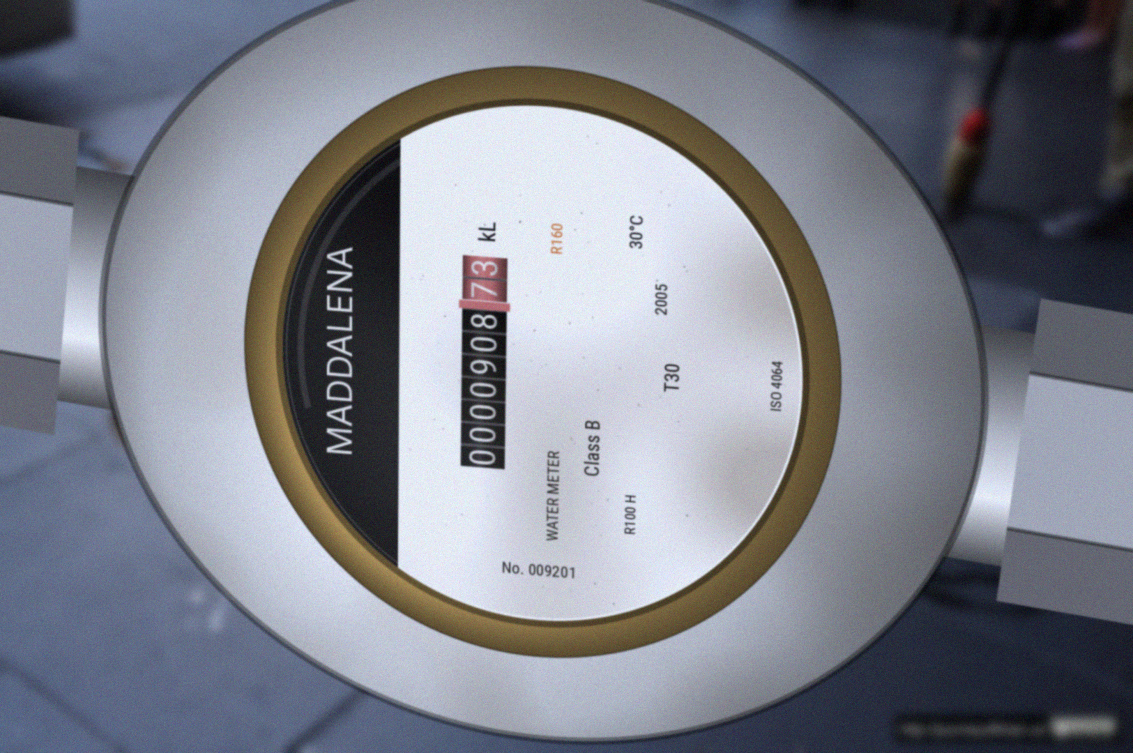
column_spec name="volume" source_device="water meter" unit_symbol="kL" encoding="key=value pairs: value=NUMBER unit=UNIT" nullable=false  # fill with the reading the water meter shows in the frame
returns value=908.73 unit=kL
